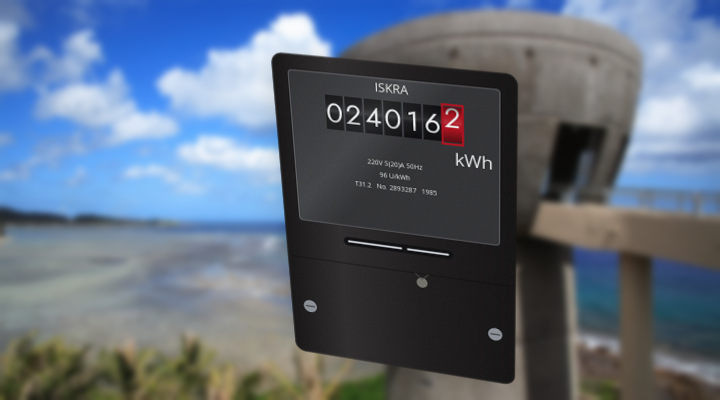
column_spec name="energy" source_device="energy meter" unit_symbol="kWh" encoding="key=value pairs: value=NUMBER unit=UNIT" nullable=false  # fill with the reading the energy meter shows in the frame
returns value=24016.2 unit=kWh
